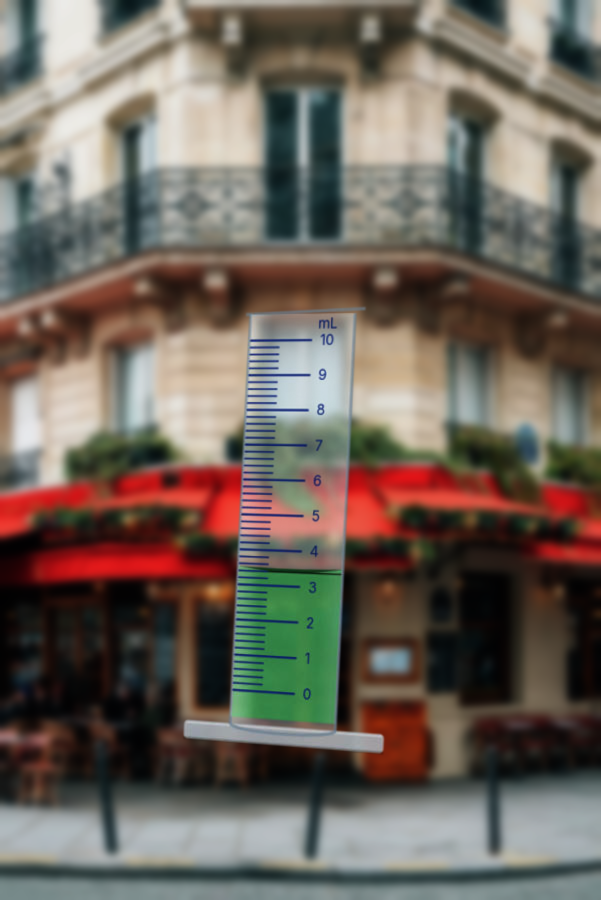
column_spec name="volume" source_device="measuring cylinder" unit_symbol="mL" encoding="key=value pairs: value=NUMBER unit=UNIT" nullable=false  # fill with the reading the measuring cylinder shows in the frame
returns value=3.4 unit=mL
